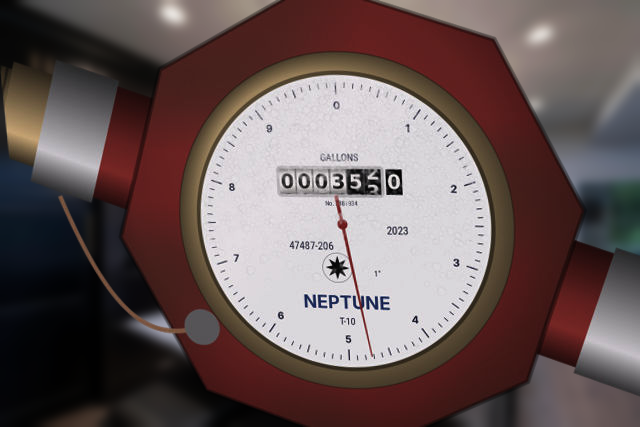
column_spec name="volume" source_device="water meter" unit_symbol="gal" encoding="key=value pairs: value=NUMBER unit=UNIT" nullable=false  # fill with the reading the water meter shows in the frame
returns value=3524.7 unit=gal
